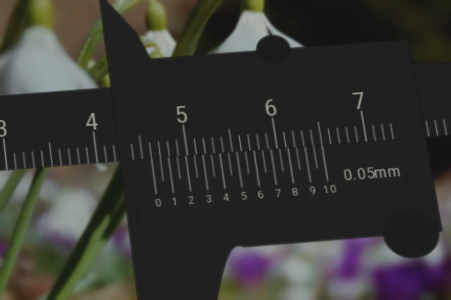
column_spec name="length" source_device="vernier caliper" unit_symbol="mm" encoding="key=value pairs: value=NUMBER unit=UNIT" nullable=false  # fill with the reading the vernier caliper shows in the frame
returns value=46.0 unit=mm
